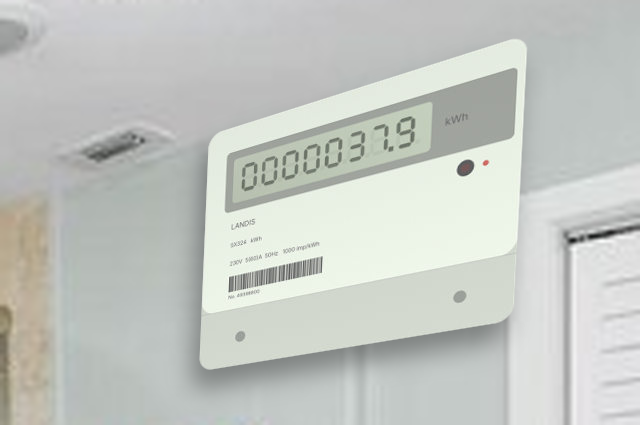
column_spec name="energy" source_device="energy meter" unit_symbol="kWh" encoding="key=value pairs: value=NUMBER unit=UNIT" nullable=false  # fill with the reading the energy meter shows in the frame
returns value=37.9 unit=kWh
